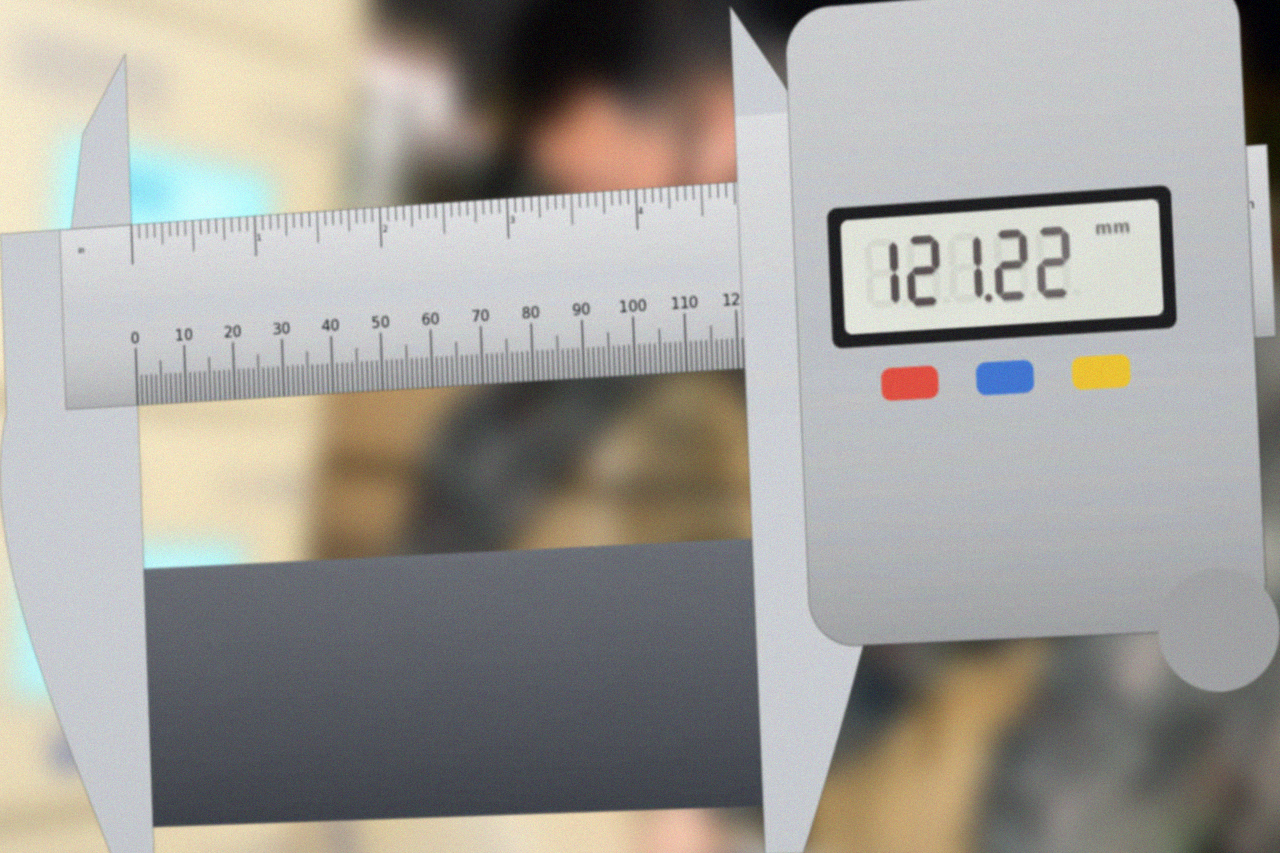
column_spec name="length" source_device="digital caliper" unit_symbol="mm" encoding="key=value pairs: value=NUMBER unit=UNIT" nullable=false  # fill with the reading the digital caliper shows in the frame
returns value=121.22 unit=mm
